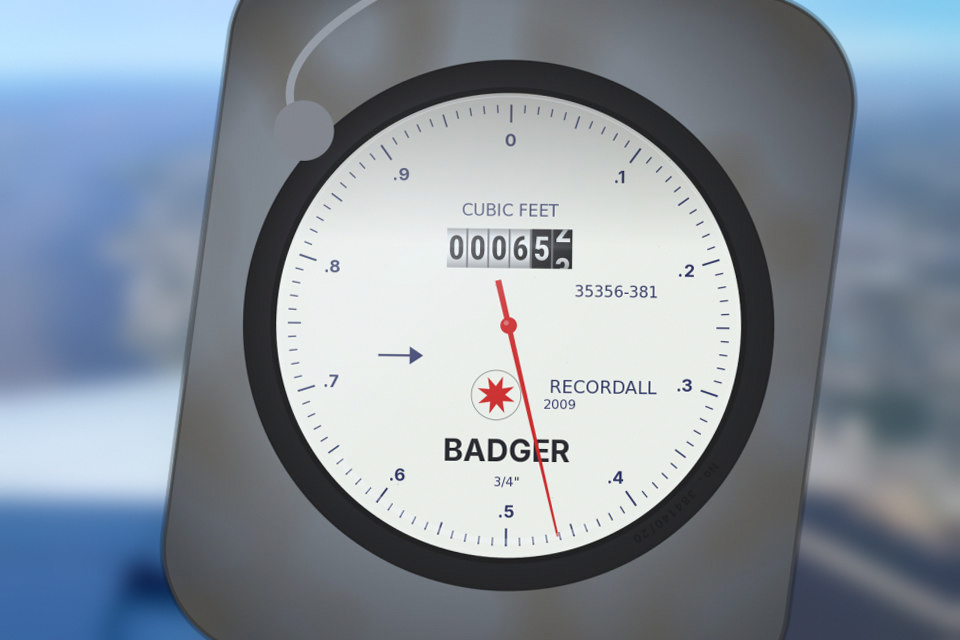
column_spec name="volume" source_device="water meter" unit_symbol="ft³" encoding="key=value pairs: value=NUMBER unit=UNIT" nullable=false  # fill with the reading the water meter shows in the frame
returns value=652.46 unit=ft³
